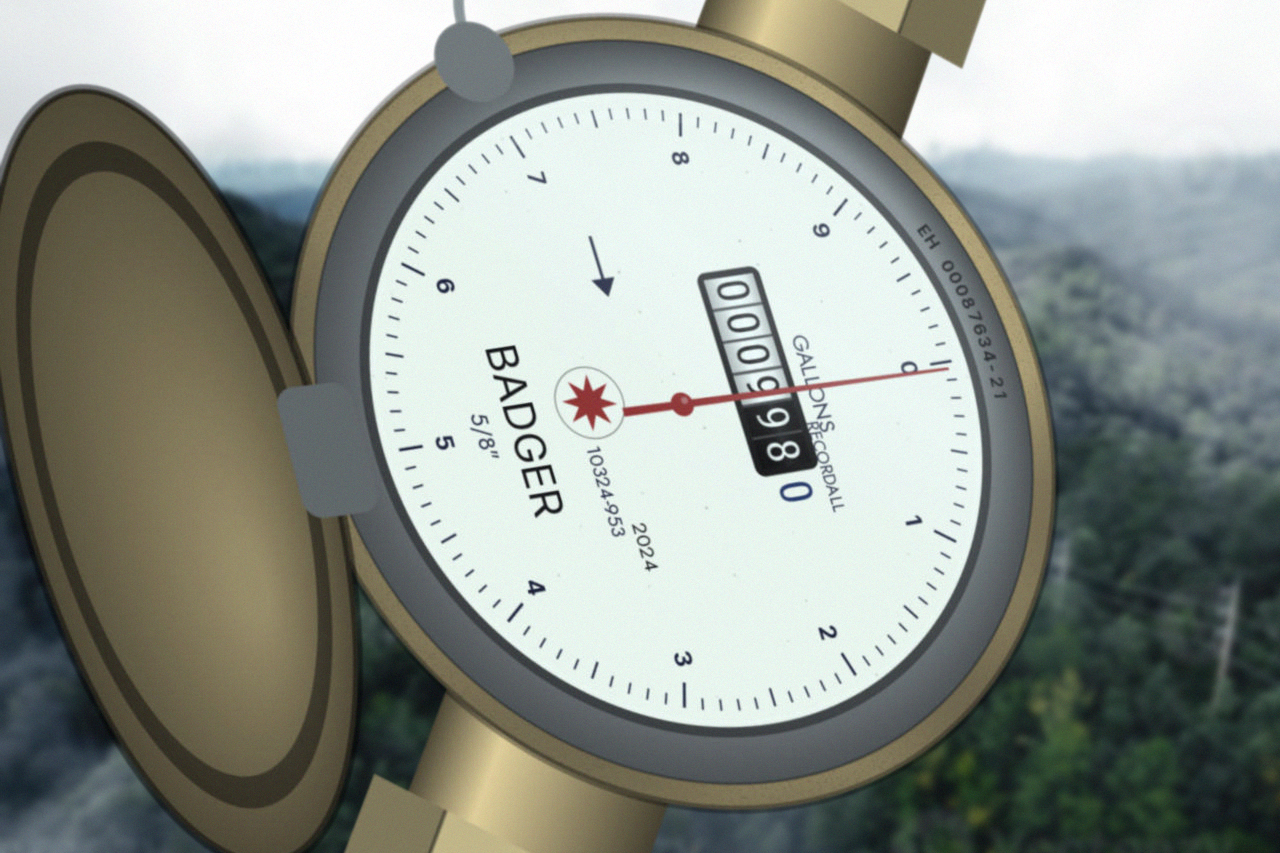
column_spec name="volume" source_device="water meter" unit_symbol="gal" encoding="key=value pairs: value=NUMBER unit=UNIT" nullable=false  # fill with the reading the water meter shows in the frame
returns value=9980.0 unit=gal
